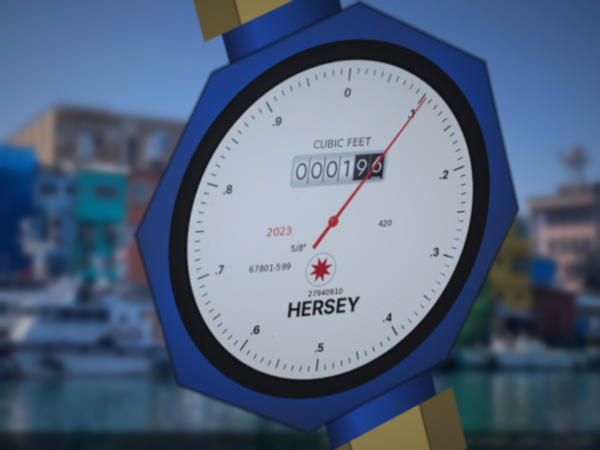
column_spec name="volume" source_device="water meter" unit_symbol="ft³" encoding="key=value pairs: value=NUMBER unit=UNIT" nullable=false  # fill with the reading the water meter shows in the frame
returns value=196.10 unit=ft³
